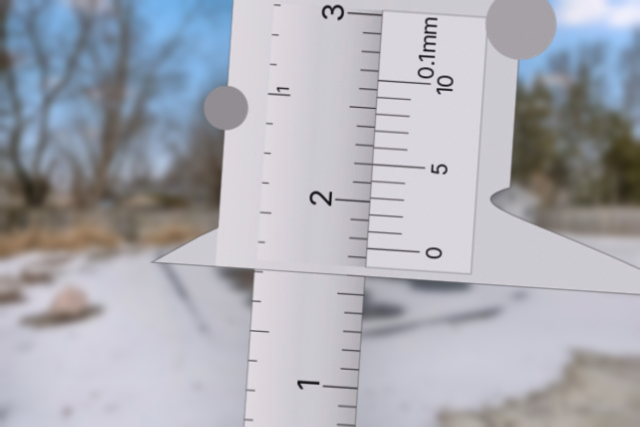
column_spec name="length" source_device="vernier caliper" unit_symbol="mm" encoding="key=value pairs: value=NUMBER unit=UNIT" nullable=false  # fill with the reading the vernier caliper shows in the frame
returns value=17.5 unit=mm
